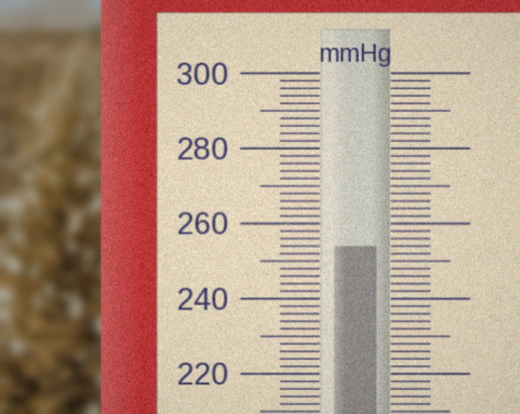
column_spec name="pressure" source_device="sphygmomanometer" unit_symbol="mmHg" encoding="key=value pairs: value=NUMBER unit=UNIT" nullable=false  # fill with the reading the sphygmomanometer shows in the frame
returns value=254 unit=mmHg
